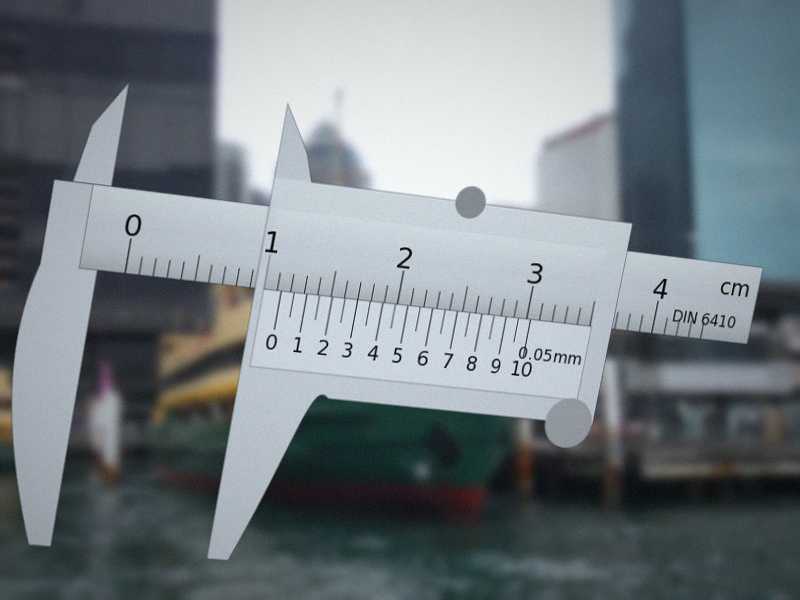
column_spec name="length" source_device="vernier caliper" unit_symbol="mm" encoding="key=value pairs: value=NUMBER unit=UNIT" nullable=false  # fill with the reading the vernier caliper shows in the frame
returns value=11.3 unit=mm
